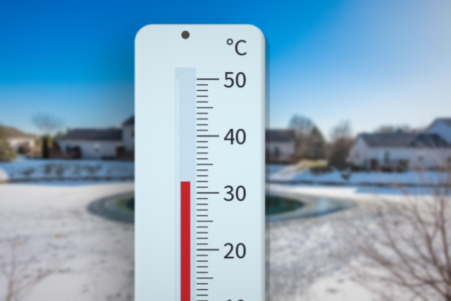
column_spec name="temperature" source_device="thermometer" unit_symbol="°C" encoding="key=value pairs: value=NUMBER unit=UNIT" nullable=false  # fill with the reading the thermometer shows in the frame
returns value=32 unit=°C
